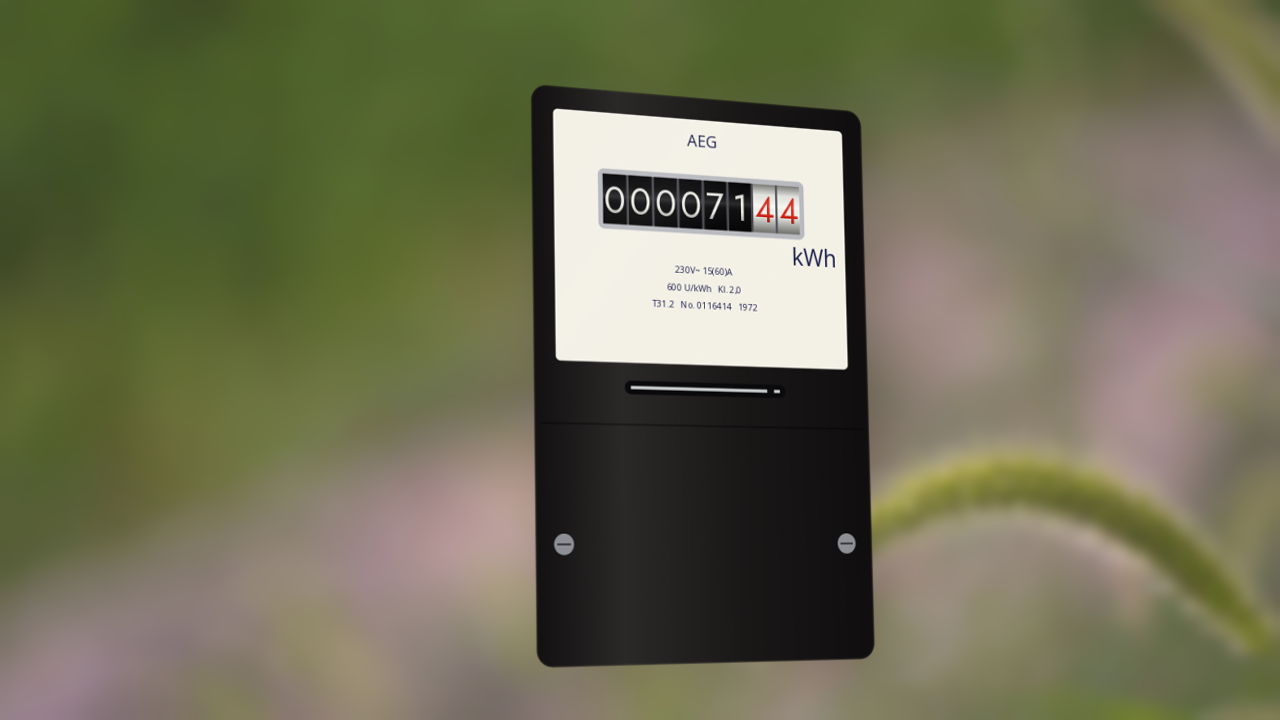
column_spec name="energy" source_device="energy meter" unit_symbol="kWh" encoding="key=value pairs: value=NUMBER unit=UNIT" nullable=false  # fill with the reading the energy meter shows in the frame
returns value=71.44 unit=kWh
